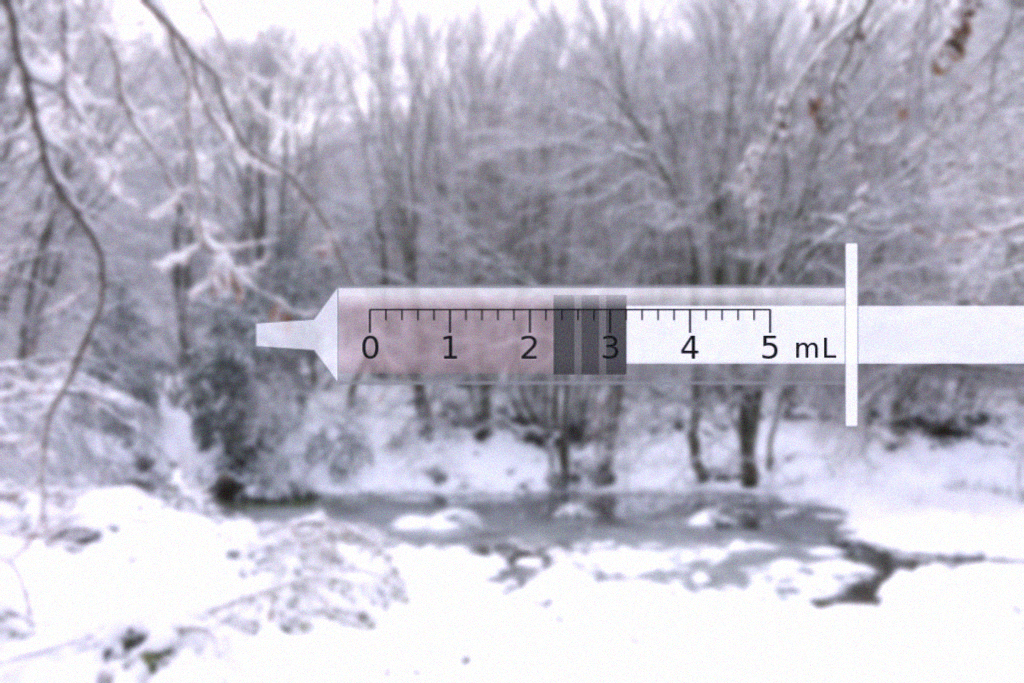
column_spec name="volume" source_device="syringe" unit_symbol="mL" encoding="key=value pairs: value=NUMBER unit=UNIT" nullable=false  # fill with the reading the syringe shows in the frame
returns value=2.3 unit=mL
